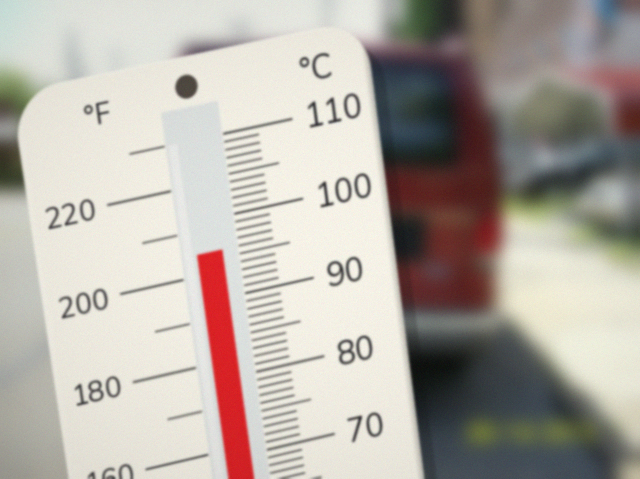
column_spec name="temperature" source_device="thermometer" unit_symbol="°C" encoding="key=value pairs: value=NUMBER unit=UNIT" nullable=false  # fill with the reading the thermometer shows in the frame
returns value=96 unit=°C
